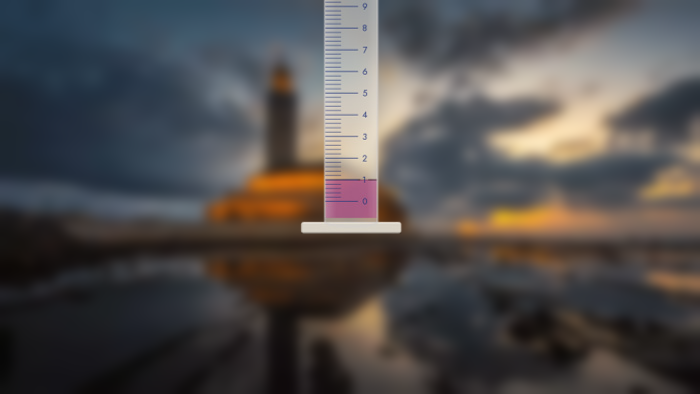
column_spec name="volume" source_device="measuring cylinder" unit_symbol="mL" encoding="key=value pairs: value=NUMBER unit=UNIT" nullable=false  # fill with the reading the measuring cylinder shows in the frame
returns value=1 unit=mL
